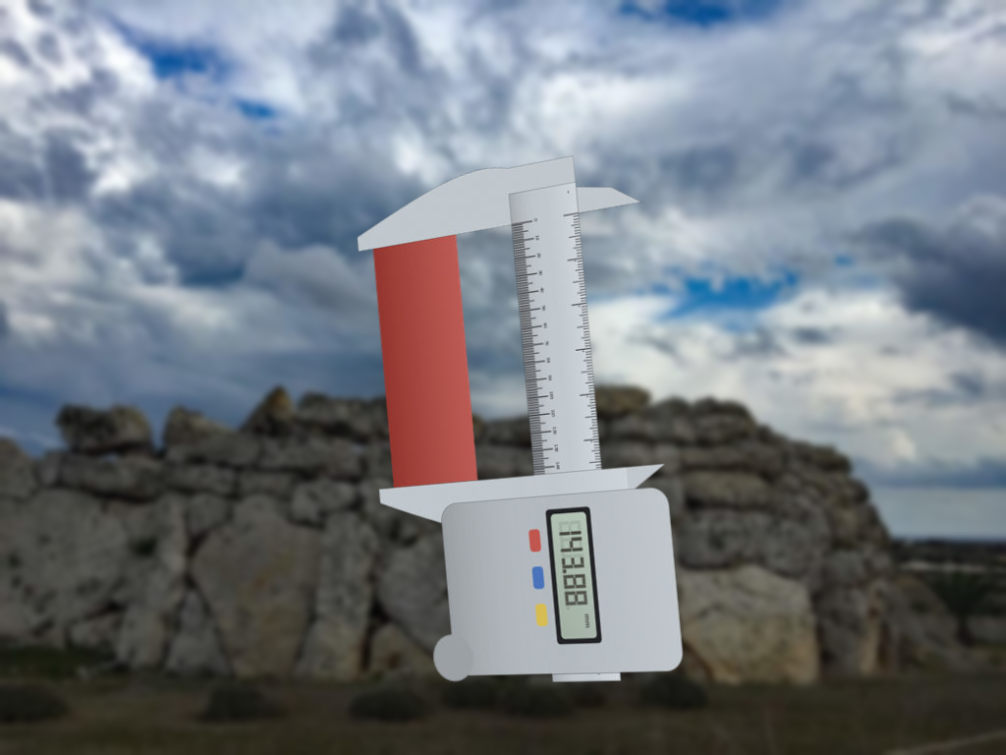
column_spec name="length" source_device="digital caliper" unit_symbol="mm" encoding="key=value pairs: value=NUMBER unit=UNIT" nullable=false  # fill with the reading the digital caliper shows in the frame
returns value=143.88 unit=mm
